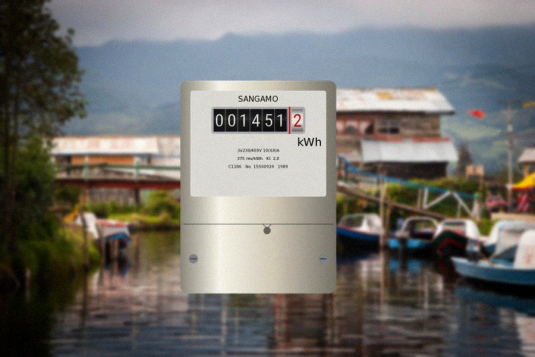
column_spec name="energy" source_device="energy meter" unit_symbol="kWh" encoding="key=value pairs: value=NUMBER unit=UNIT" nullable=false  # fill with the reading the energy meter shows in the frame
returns value=1451.2 unit=kWh
